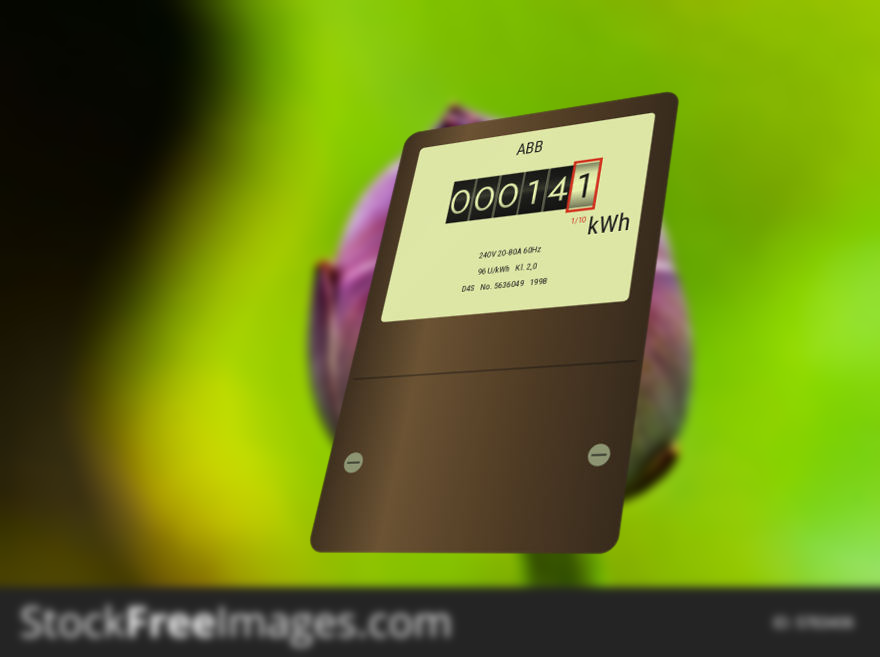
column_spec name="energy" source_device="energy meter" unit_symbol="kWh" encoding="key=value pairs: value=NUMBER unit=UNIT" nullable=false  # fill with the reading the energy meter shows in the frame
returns value=14.1 unit=kWh
